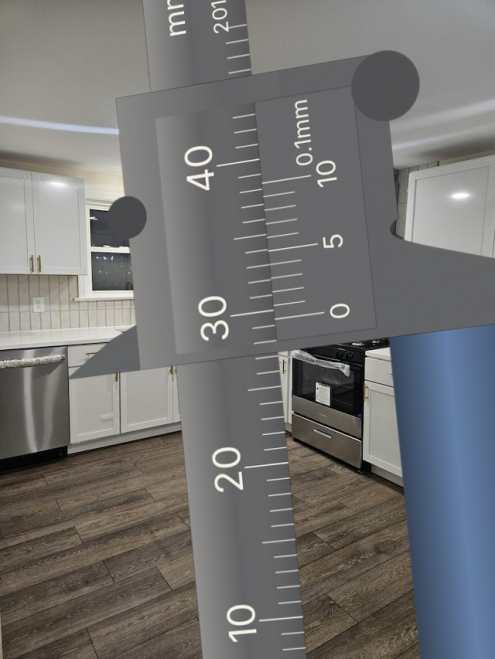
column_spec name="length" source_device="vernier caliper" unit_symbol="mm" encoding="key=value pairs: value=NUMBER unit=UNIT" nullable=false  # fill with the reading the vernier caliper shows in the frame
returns value=29.4 unit=mm
